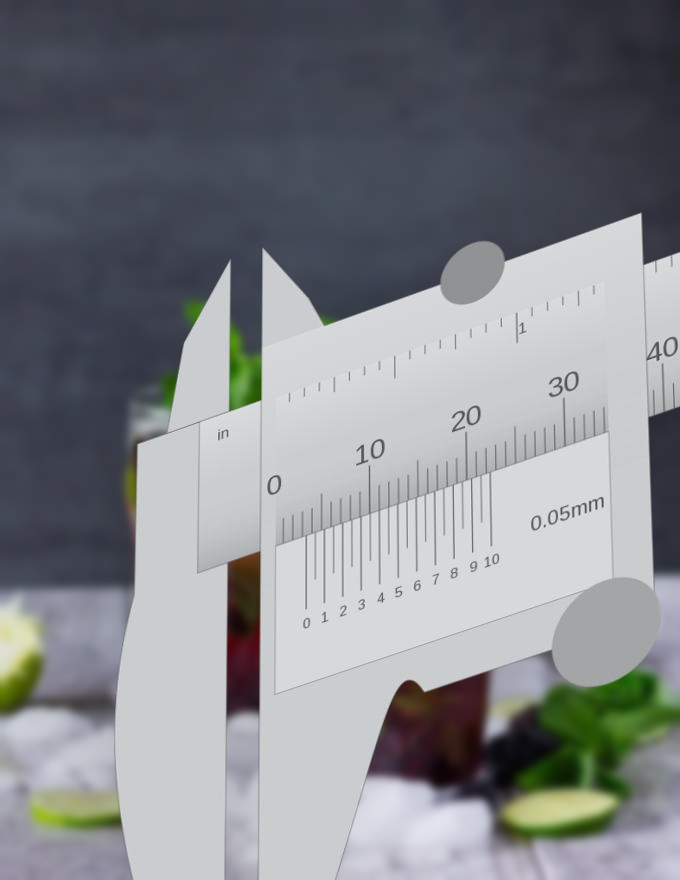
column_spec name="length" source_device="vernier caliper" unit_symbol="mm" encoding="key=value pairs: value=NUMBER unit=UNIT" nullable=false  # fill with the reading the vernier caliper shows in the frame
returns value=3.4 unit=mm
